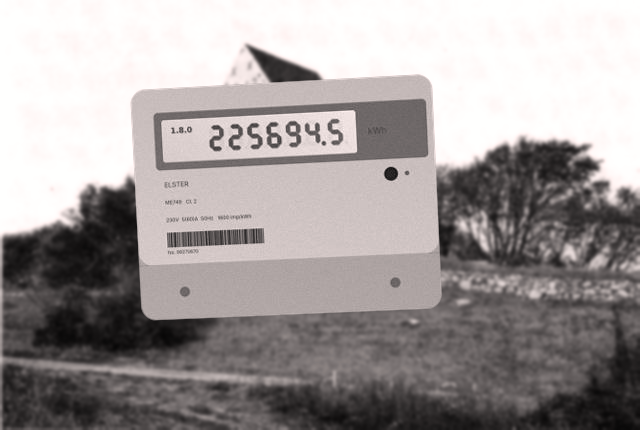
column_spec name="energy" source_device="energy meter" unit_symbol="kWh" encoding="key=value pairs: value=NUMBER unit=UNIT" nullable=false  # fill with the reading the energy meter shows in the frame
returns value=225694.5 unit=kWh
